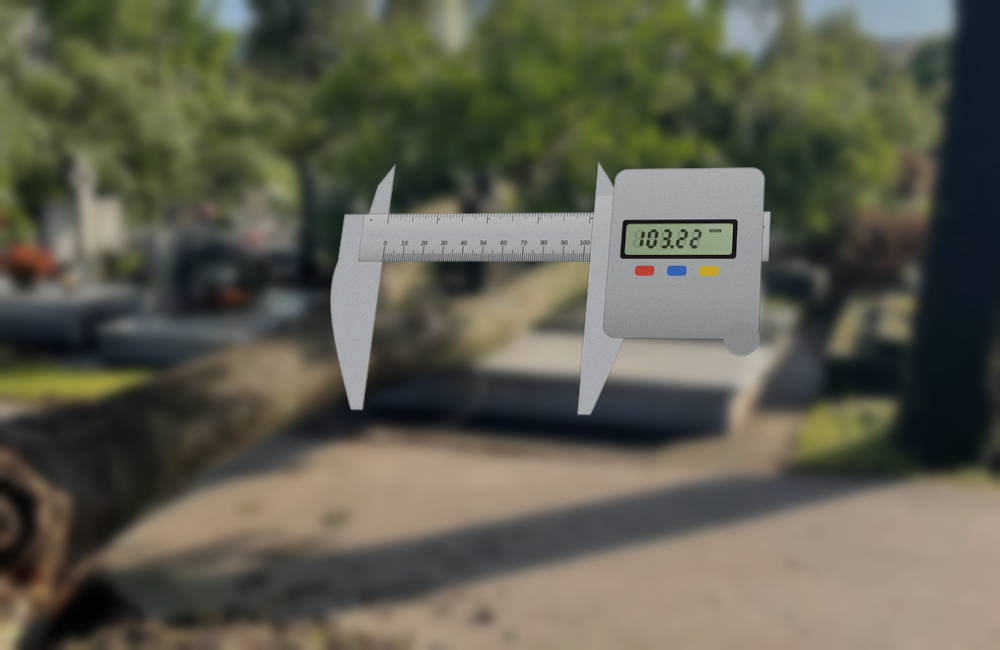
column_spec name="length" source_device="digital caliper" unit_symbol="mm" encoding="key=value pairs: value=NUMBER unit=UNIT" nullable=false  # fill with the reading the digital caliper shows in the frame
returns value=103.22 unit=mm
